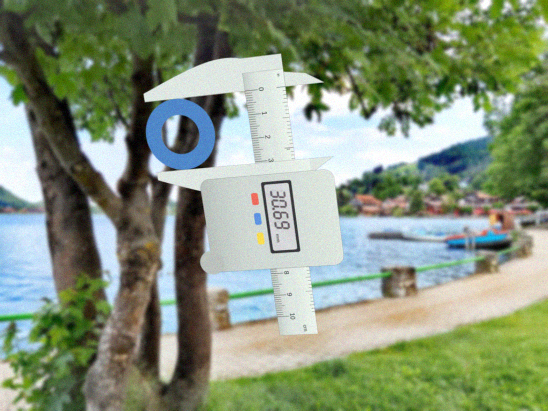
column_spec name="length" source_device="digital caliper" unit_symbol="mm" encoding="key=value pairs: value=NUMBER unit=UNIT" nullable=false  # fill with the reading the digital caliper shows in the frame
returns value=30.69 unit=mm
